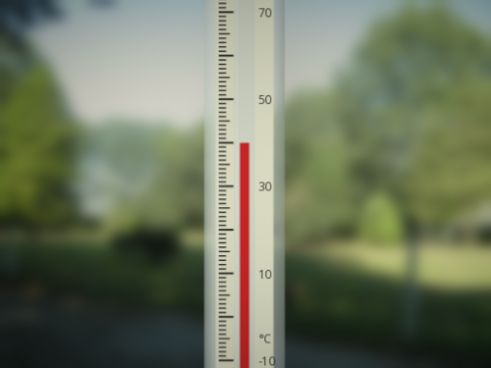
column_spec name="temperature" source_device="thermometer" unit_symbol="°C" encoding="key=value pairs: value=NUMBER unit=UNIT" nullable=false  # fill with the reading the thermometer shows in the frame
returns value=40 unit=°C
